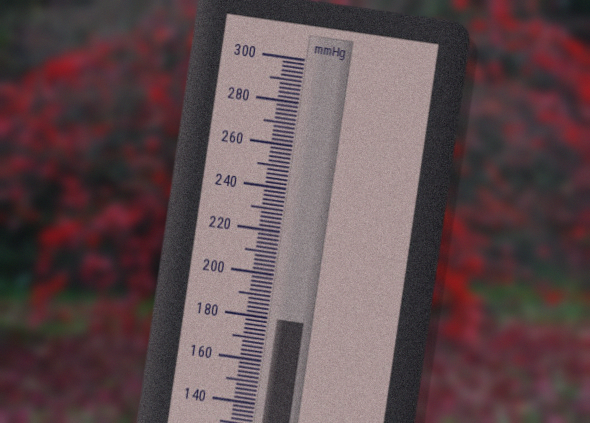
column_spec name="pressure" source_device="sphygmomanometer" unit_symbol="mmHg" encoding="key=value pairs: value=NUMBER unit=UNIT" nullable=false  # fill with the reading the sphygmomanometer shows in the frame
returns value=180 unit=mmHg
